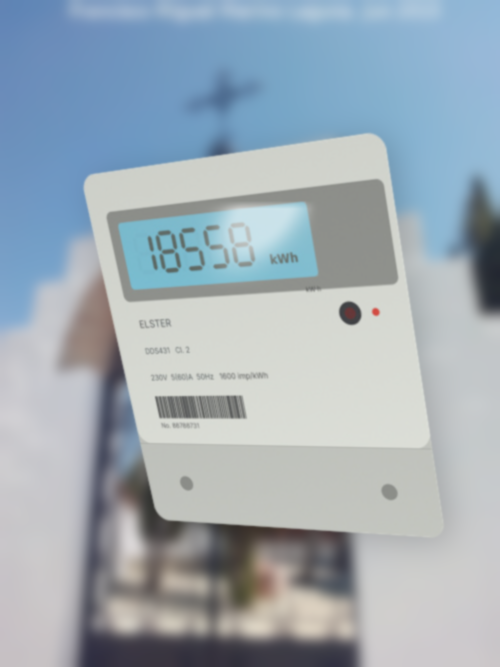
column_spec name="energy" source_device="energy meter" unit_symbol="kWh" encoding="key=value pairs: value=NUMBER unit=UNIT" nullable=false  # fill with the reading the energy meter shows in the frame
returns value=18558 unit=kWh
